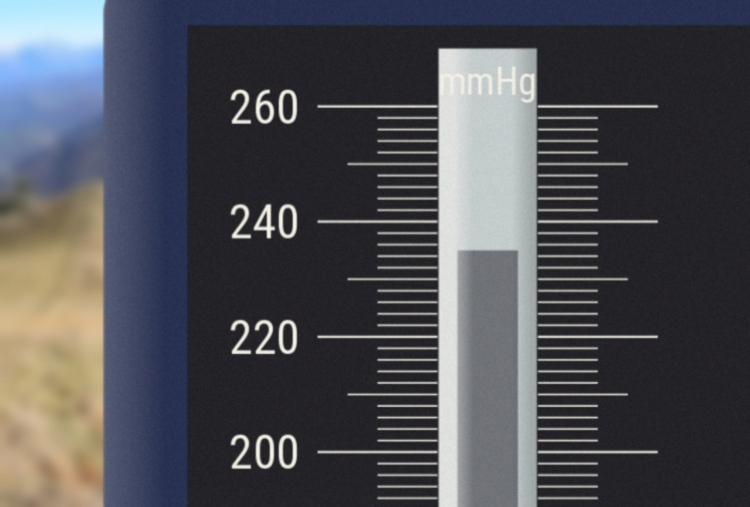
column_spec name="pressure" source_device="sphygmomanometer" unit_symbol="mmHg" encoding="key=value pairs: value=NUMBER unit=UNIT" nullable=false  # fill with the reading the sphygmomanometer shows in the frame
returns value=235 unit=mmHg
